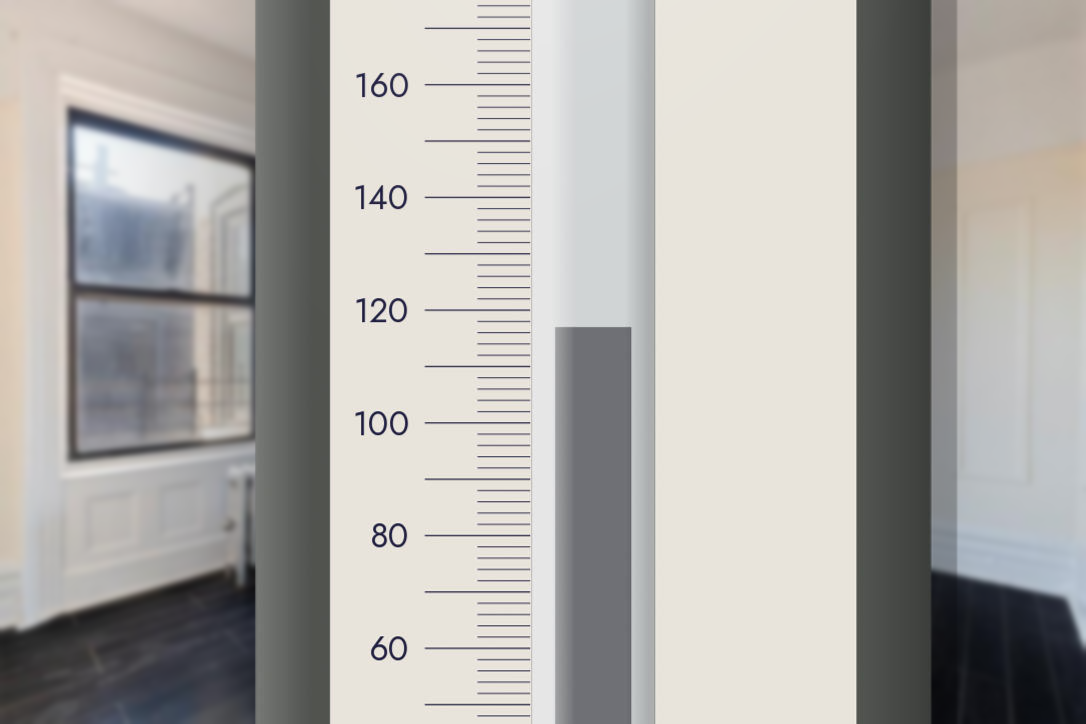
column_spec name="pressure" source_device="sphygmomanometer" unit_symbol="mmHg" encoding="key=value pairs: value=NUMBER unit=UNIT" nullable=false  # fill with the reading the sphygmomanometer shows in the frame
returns value=117 unit=mmHg
